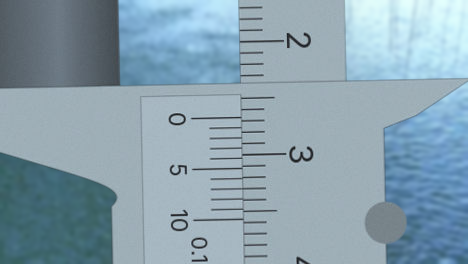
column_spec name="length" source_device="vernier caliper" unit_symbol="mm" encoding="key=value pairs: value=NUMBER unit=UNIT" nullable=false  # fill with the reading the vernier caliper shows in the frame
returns value=26.7 unit=mm
